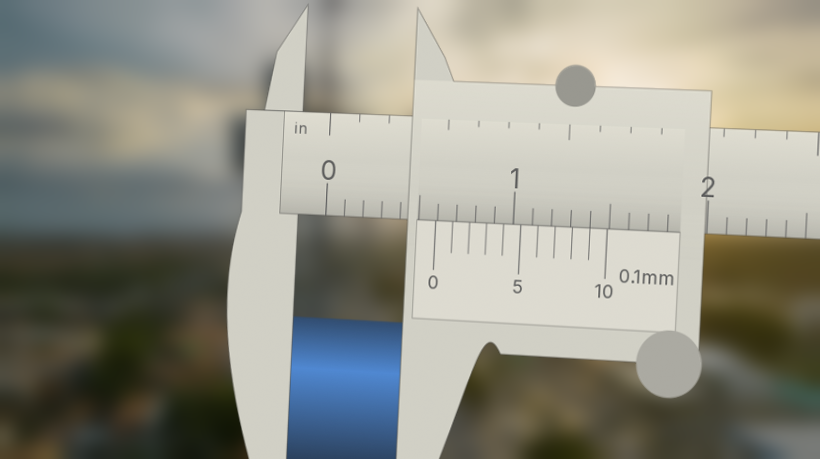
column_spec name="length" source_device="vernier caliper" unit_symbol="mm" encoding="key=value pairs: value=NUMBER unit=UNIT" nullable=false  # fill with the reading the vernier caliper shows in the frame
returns value=5.9 unit=mm
